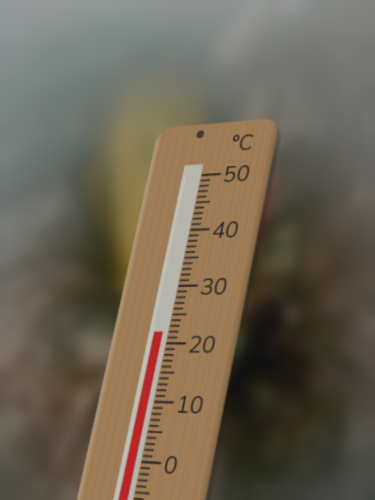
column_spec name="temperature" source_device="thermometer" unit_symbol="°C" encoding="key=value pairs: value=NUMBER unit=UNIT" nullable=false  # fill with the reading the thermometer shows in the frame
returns value=22 unit=°C
